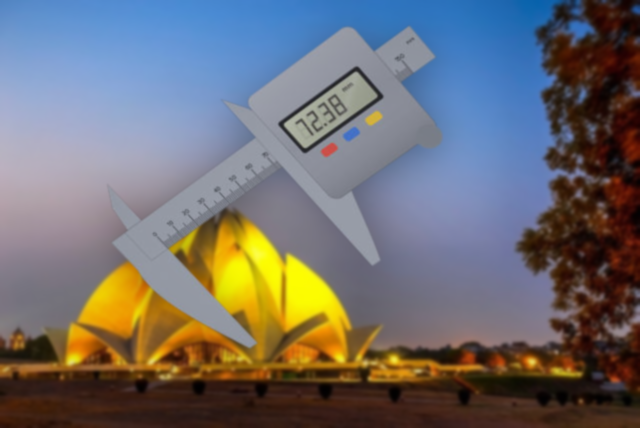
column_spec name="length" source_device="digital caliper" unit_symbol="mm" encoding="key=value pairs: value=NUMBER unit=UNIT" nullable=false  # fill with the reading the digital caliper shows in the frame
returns value=72.38 unit=mm
